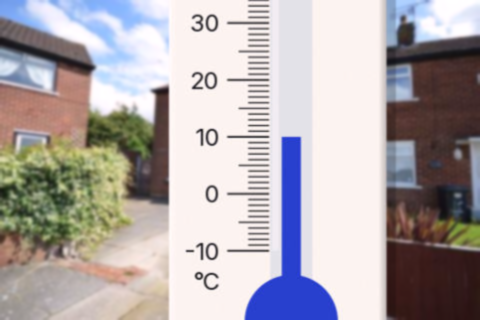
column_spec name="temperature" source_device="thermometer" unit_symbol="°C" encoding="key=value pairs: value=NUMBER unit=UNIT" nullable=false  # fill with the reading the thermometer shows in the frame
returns value=10 unit=°C
